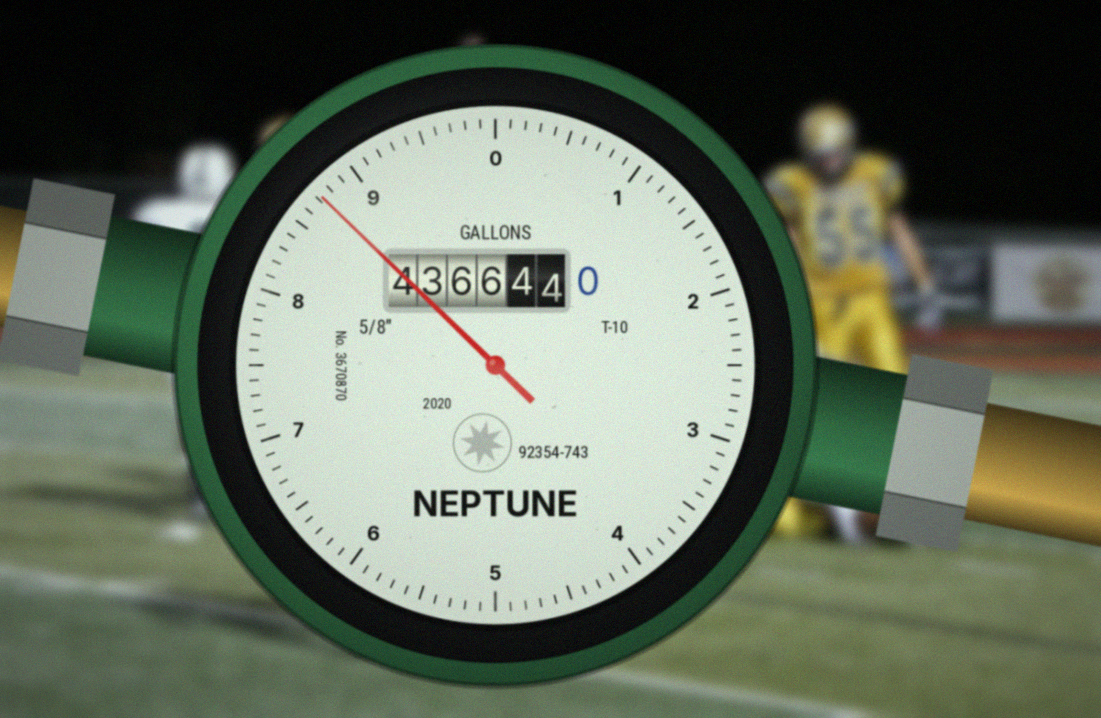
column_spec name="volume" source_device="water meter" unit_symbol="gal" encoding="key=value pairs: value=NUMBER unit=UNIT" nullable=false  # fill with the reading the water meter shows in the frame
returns value=4366438.7 unit=gal
